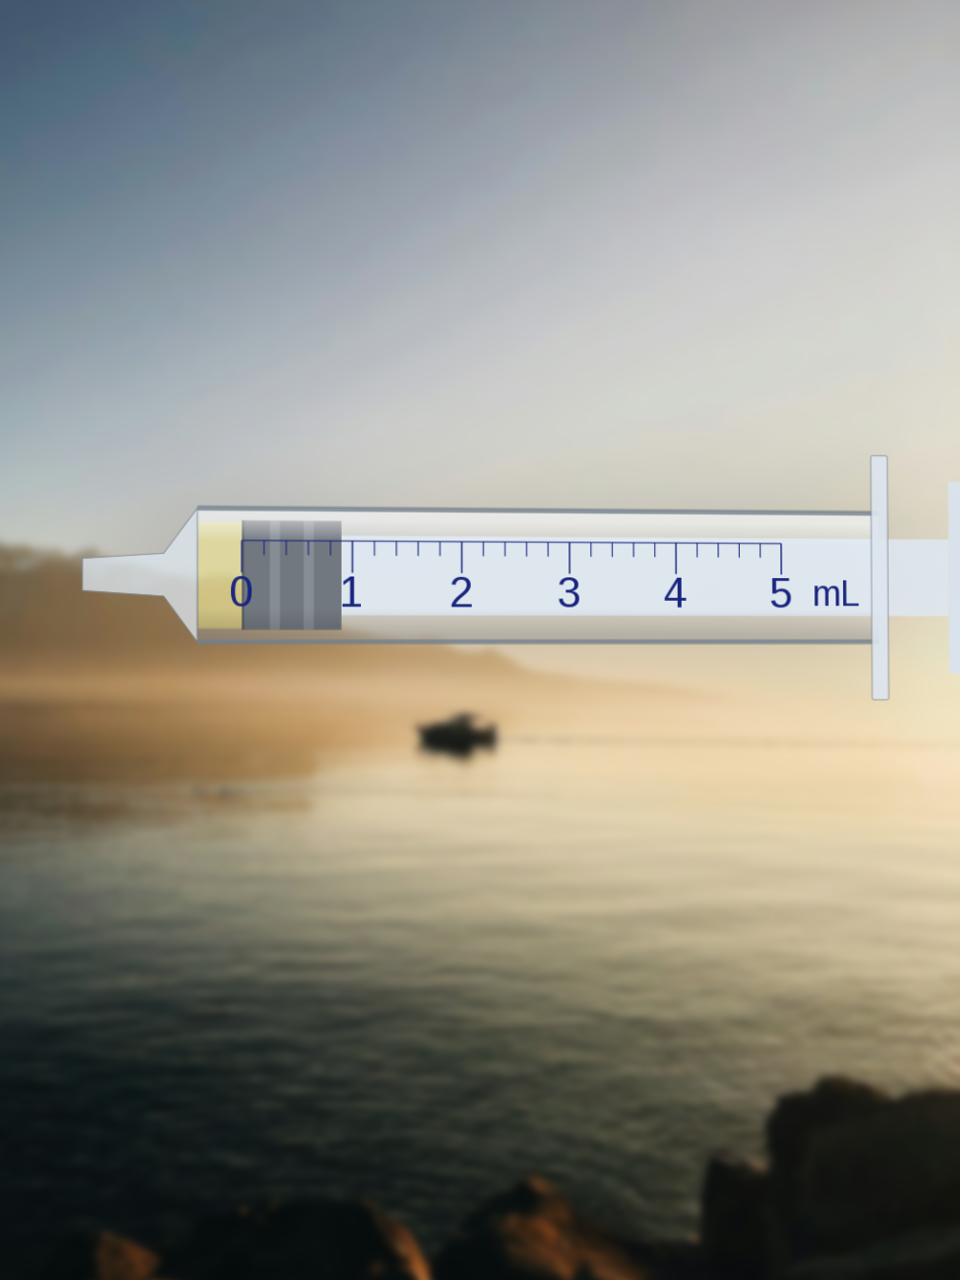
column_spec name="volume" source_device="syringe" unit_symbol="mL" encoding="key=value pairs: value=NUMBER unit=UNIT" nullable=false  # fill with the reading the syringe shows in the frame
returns value=0 unit=mL
